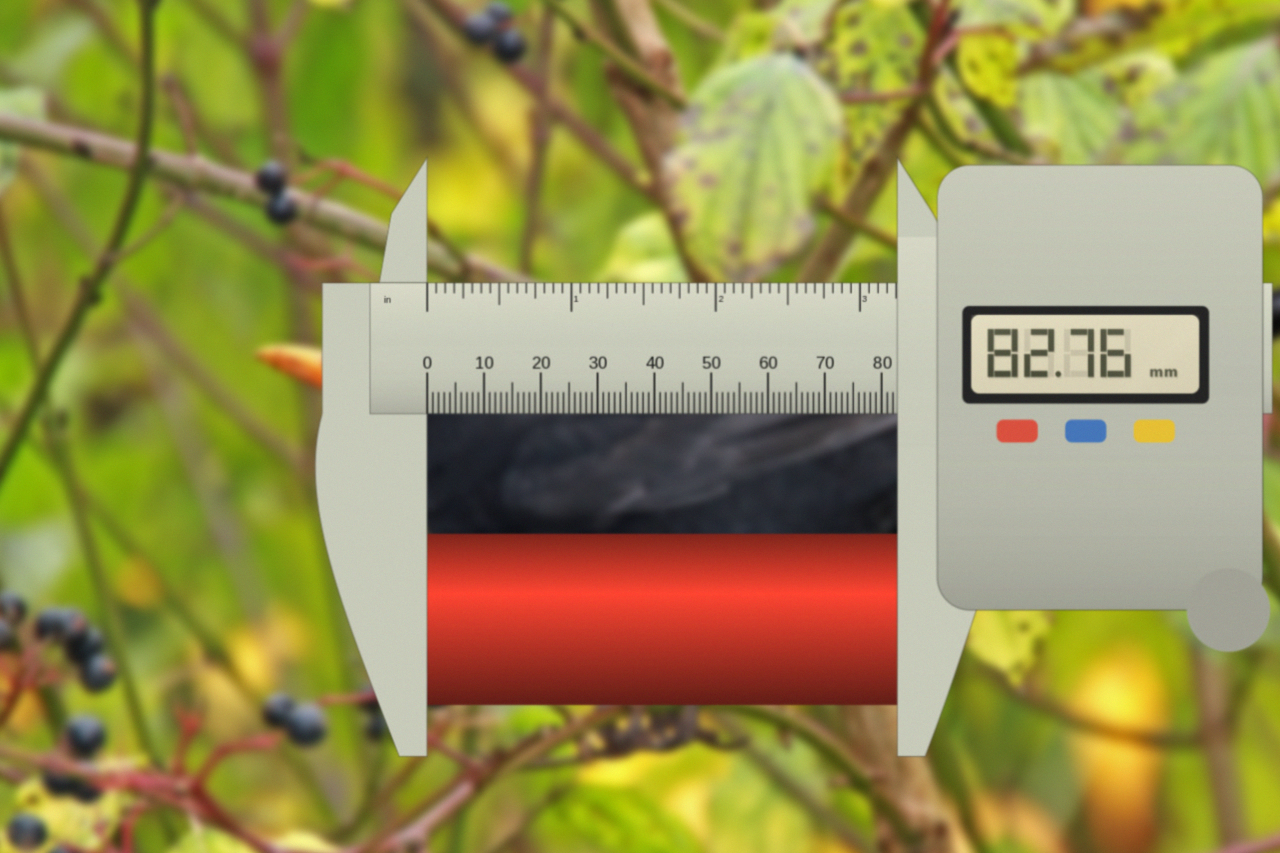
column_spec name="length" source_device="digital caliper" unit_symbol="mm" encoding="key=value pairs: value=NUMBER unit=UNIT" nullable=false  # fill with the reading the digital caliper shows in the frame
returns value=82.76 unit=mm
